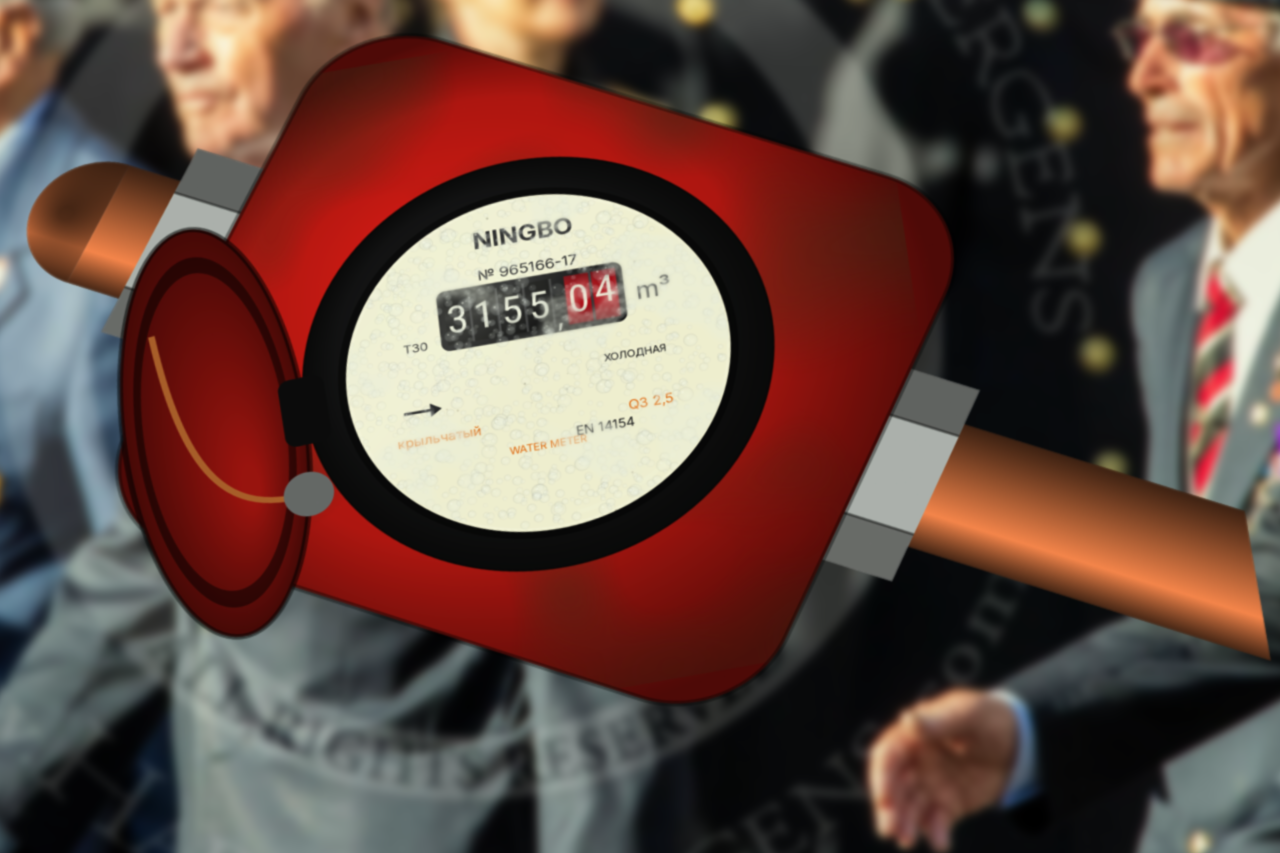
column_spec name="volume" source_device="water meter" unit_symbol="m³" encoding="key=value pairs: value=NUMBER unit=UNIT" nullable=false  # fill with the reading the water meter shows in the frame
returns value=3155.04 unit=m³
